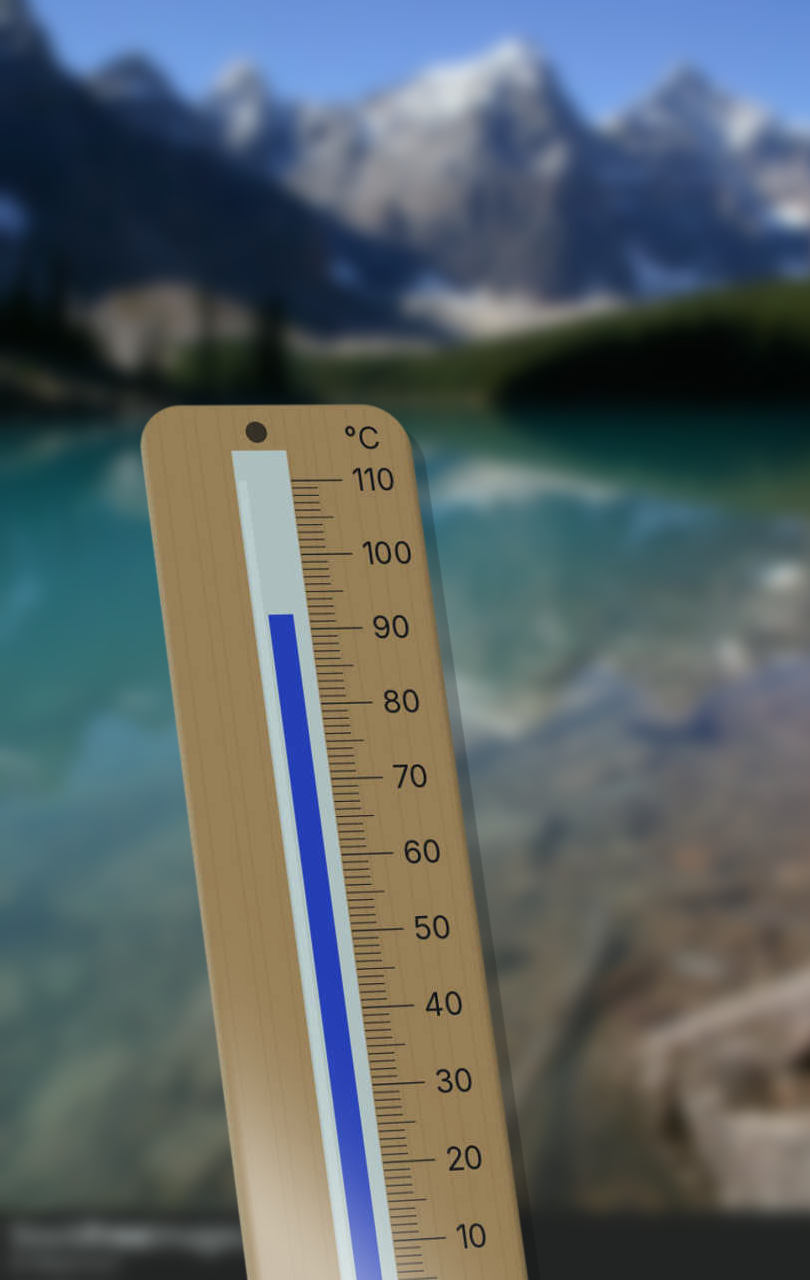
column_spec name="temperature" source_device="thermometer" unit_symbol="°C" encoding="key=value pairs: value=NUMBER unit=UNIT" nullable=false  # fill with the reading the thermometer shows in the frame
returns value=92 unit=°C
